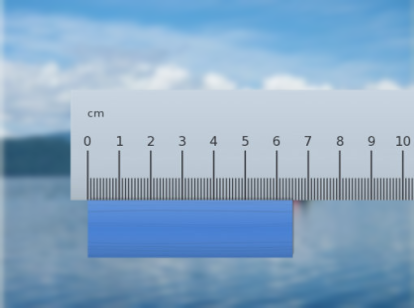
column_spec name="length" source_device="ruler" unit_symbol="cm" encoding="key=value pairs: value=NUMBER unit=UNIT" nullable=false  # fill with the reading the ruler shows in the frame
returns value=6.5 unit=cm
